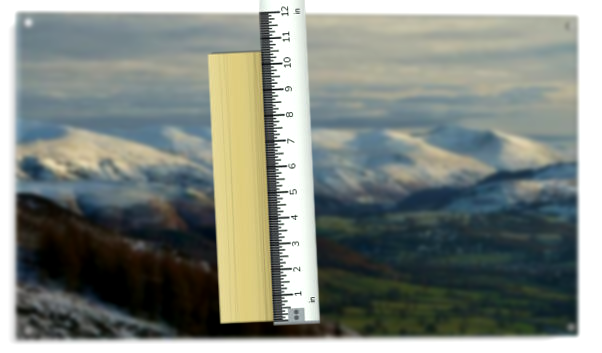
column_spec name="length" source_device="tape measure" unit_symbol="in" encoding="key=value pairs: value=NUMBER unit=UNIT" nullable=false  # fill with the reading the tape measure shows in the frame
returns value=10.5 unit=in
